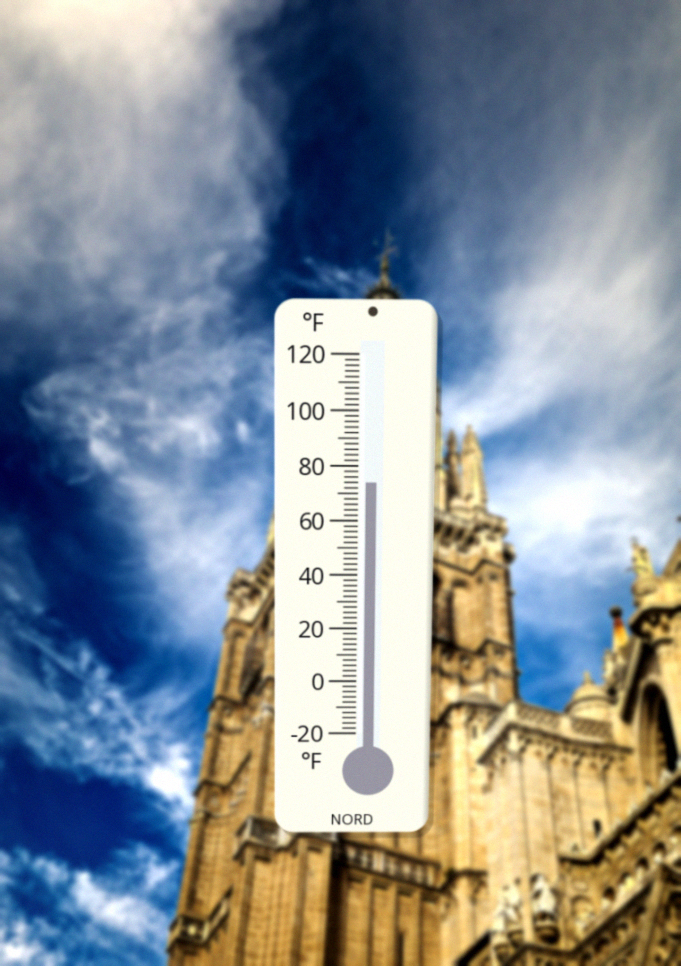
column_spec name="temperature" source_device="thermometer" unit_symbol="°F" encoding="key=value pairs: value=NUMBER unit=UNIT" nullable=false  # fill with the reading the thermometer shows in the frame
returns value=74 unit=°F
